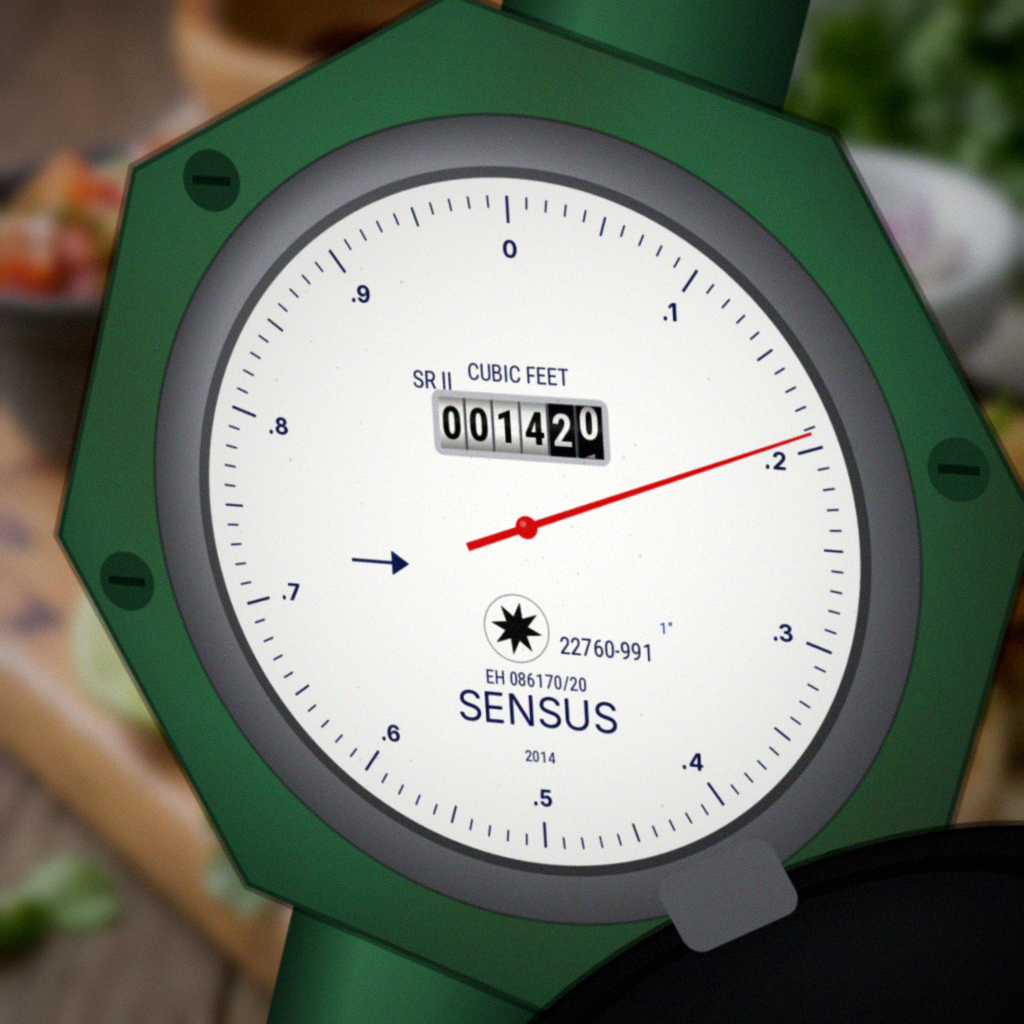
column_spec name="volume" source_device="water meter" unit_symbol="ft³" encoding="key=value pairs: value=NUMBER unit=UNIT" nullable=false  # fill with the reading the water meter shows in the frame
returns value=1420.19 unit=ft³
